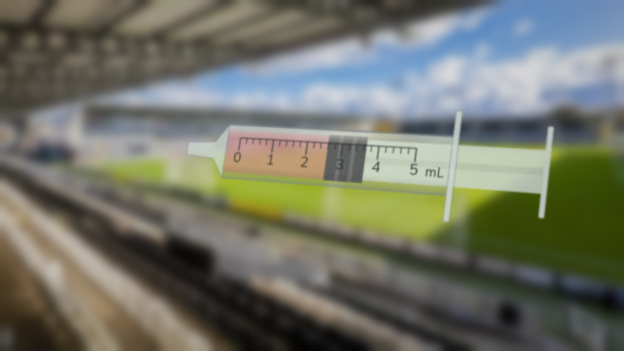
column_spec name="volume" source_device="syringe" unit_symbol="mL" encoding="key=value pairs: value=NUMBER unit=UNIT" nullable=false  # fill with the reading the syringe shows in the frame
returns value=2.6 unit=mL
